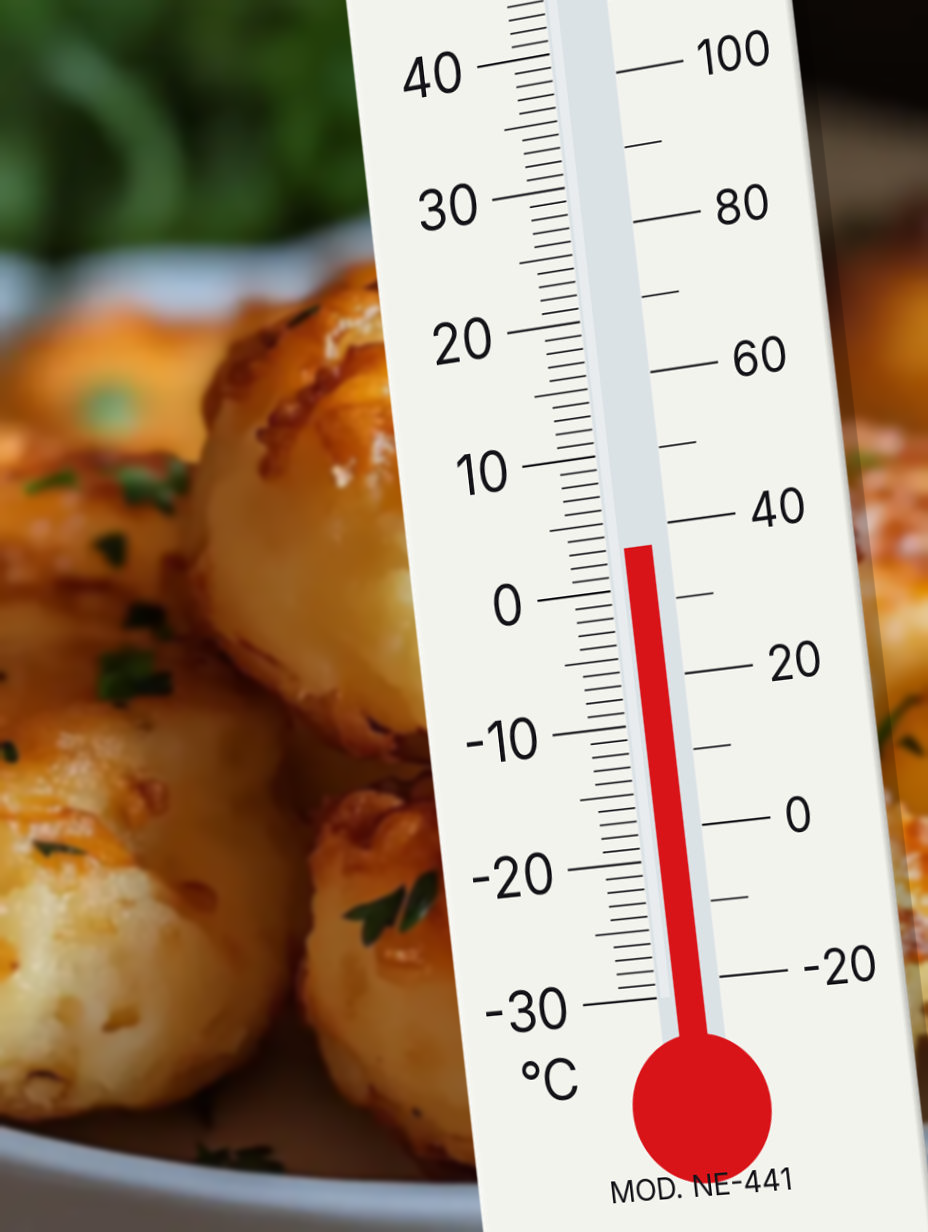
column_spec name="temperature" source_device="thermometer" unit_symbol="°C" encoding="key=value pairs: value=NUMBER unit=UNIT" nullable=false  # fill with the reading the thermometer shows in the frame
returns value=3 unit=°C
